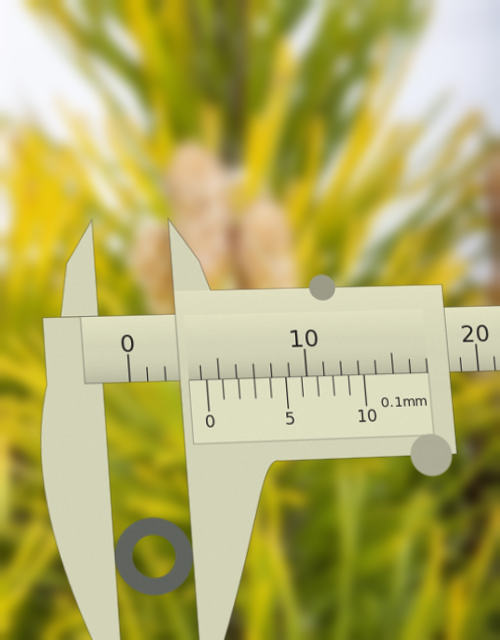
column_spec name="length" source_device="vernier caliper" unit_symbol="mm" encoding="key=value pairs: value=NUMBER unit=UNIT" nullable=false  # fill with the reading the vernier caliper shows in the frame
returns value=4.3 unit=mm
